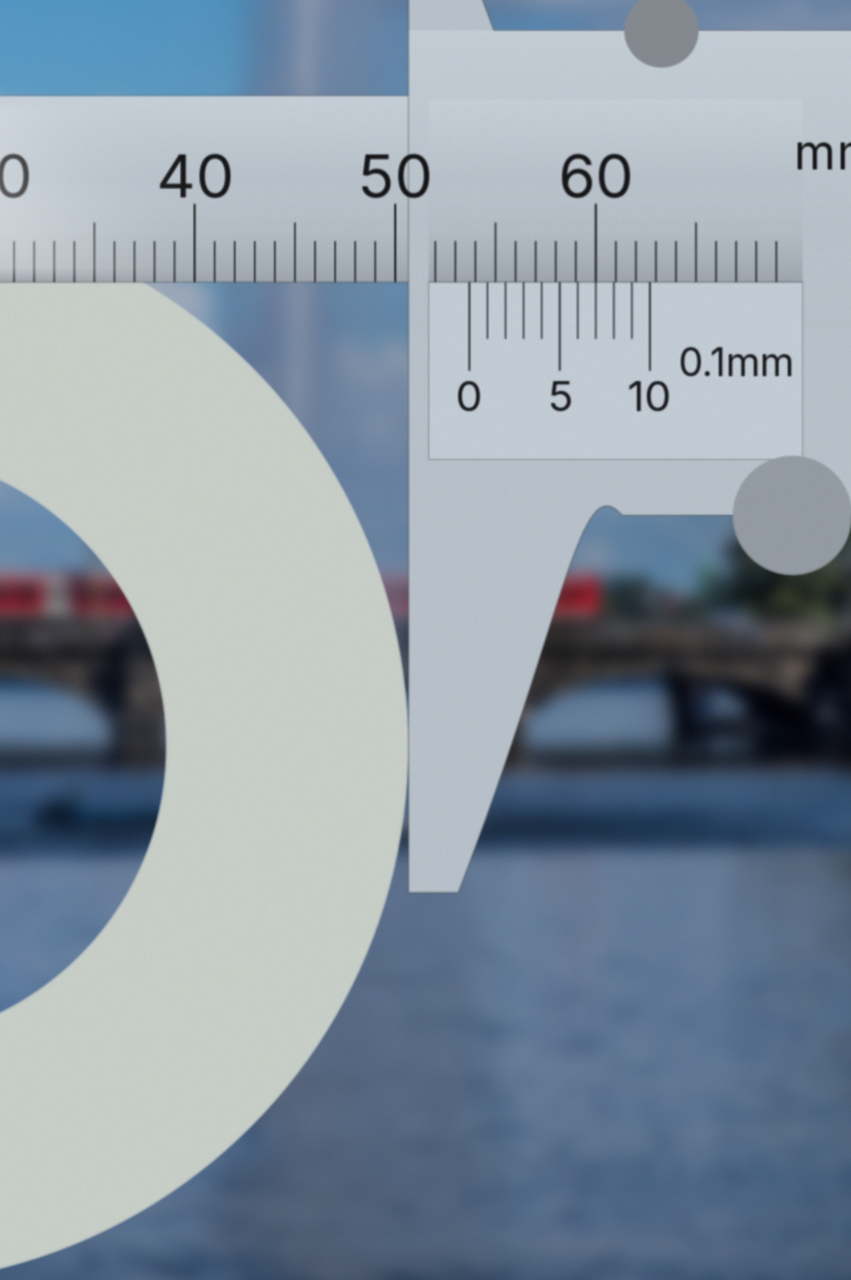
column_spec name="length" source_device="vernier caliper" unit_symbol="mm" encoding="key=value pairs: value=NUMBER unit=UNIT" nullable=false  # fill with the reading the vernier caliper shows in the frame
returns value=53.7 unit=mm
